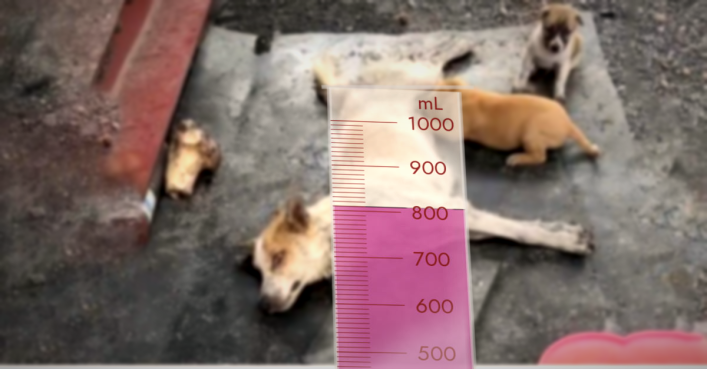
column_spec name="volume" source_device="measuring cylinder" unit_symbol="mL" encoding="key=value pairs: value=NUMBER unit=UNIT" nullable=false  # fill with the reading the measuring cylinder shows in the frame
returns value=810 unit=mL
